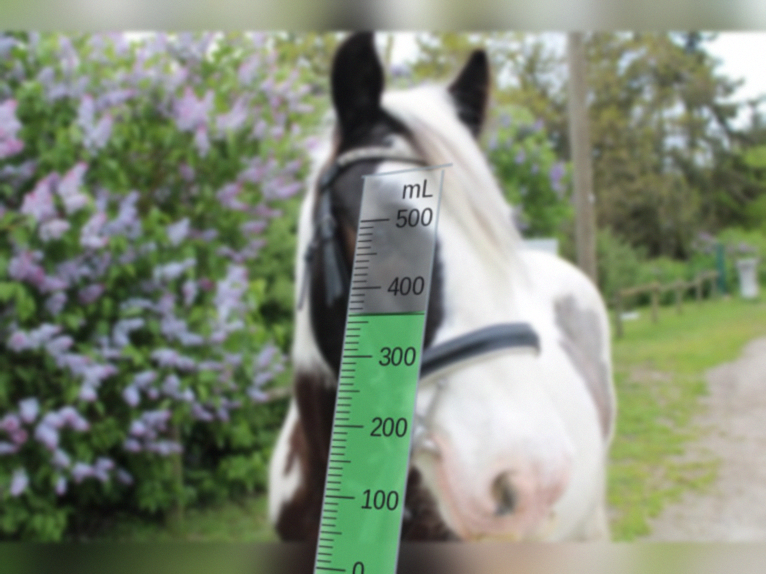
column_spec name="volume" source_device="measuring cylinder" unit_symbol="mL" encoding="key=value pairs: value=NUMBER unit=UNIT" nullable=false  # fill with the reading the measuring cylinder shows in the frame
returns value=360 unit=mL
